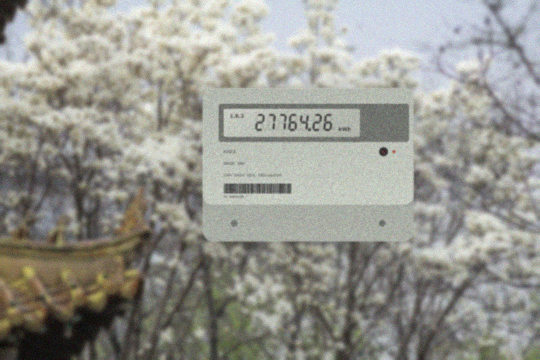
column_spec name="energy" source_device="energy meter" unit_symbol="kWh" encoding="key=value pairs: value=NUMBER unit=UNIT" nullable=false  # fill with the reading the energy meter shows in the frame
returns value=27764.26 unit=kWh
